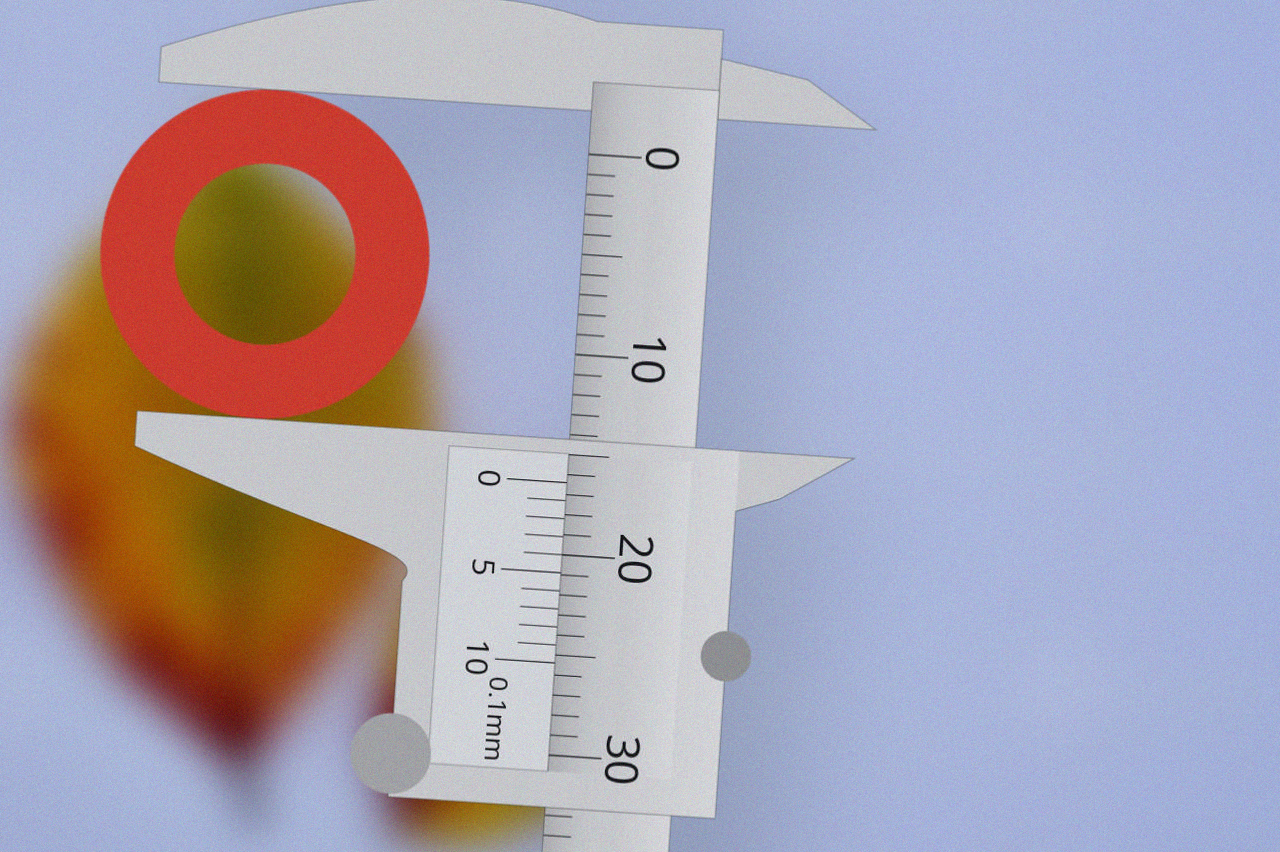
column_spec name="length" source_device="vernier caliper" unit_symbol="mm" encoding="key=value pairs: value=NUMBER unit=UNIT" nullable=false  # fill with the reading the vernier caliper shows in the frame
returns value=16.4 unit=mm
